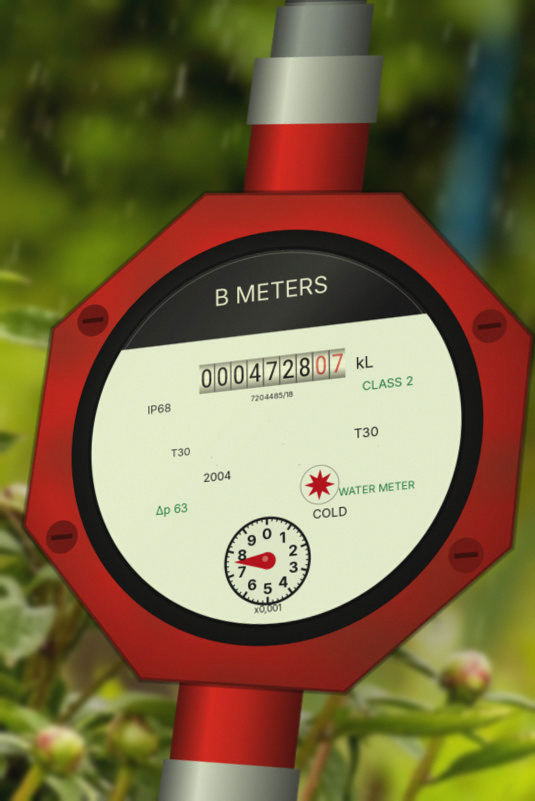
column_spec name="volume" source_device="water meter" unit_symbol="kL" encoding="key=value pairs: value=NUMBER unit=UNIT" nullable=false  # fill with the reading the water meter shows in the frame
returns value=4728.077 unit=kL
